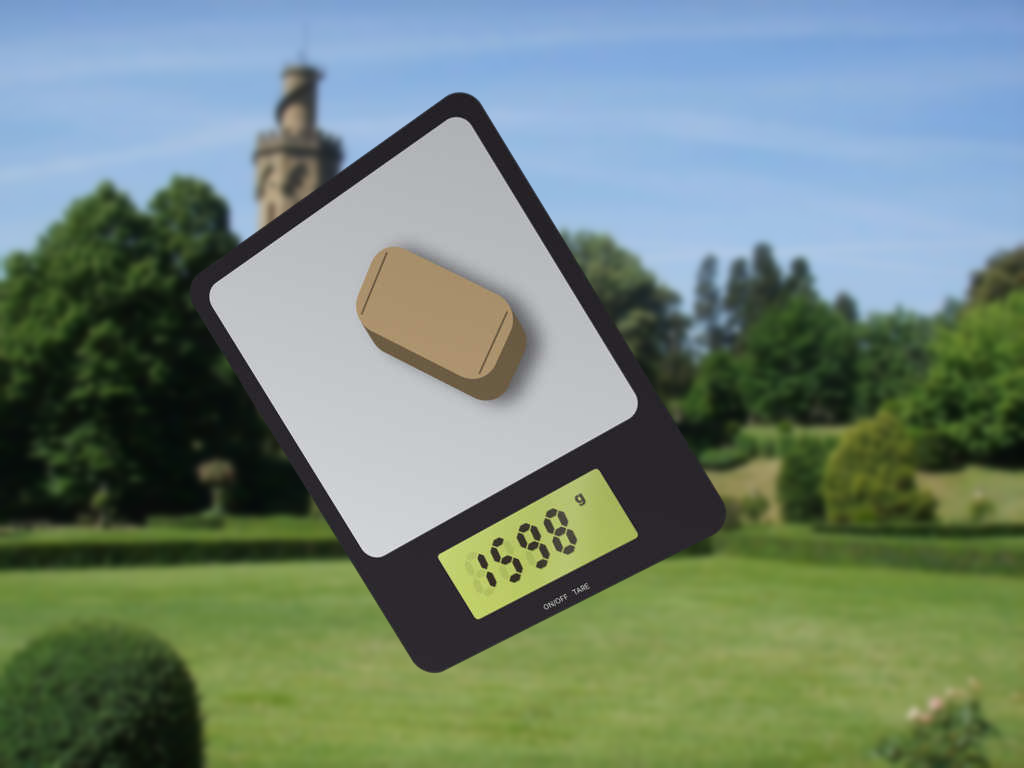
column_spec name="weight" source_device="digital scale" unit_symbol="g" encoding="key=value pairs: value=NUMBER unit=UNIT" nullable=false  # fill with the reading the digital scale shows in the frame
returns value=1598 unit=g
